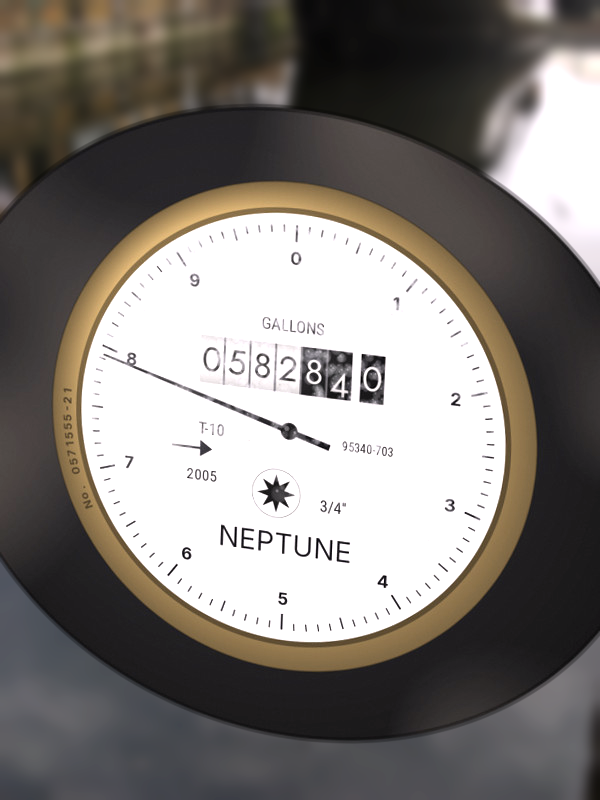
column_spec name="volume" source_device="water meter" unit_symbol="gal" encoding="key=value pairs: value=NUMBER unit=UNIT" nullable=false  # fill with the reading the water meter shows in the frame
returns value=582837.9 unit=gal
